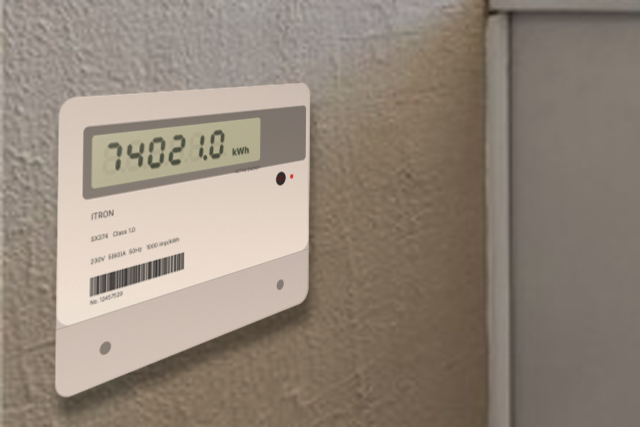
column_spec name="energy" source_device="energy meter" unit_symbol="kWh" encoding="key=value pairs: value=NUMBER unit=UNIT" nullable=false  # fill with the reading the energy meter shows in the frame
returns value=74021.0 unit=kWh
